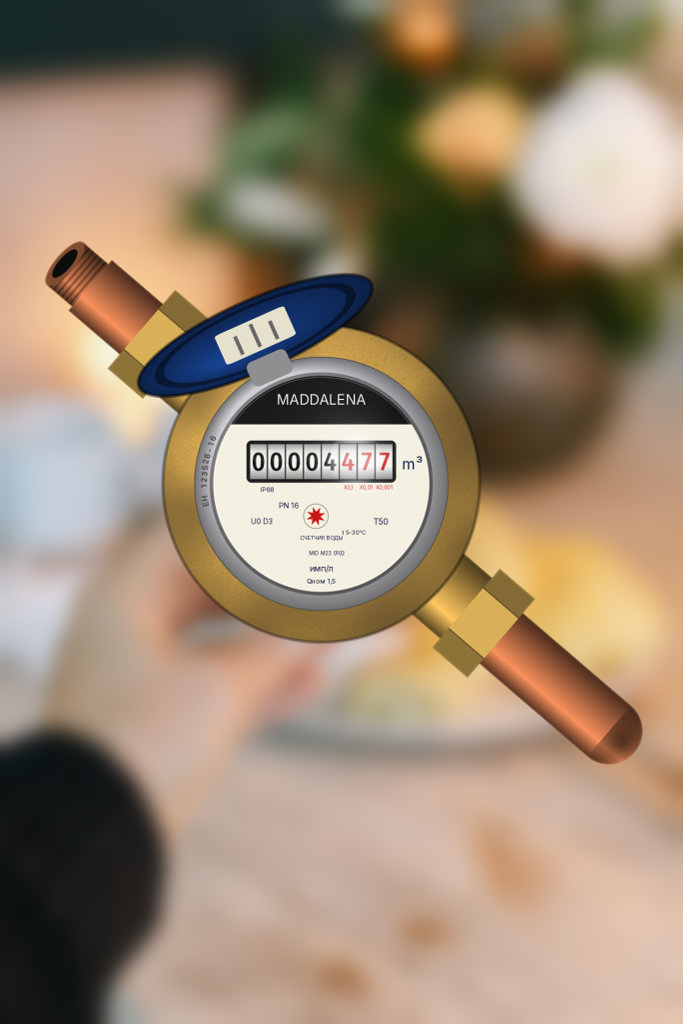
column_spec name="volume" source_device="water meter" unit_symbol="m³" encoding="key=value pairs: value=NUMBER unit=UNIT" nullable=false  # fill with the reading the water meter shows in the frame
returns value=4.477 unit=m³
